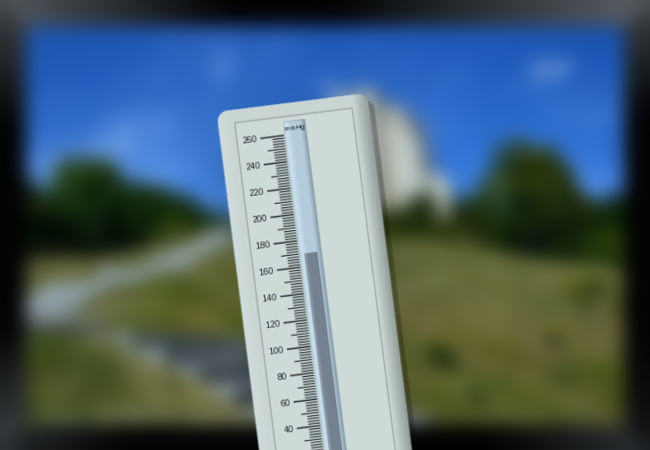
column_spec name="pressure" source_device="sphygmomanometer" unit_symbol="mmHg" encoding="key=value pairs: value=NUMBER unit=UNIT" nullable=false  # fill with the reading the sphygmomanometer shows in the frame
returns value=170 unit=mmHg
